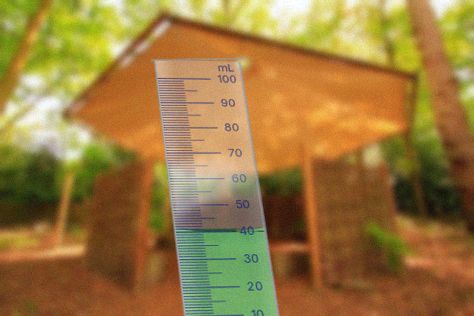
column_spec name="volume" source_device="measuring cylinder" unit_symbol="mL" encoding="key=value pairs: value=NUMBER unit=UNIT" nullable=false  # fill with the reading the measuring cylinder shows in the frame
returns value=40 unit=mL
